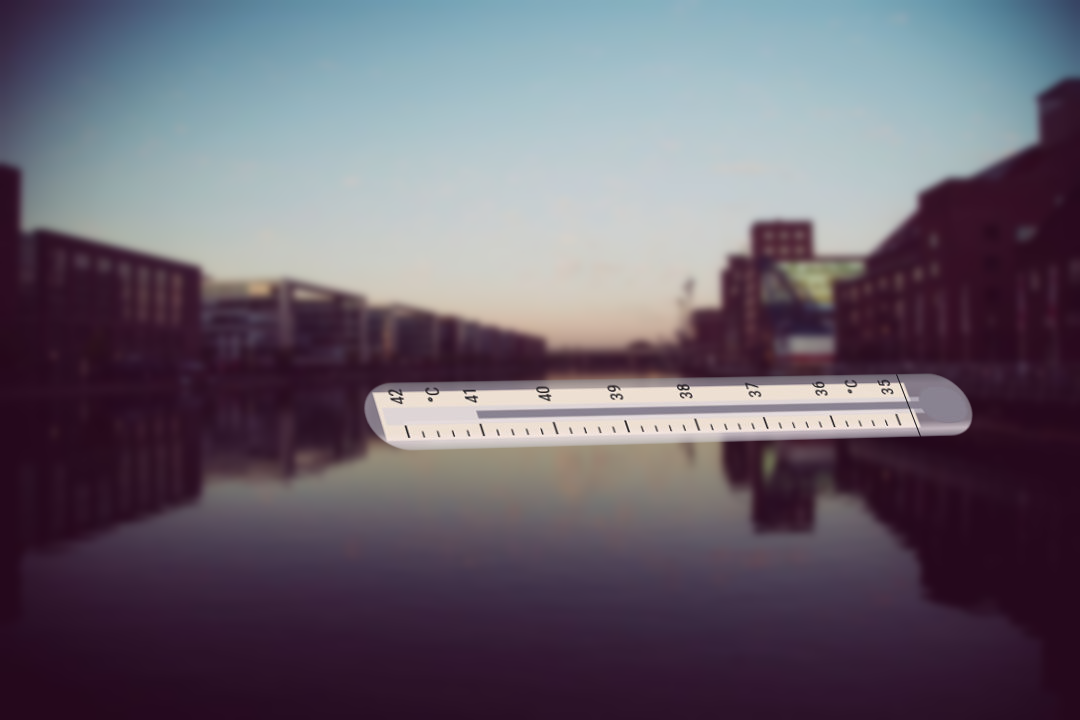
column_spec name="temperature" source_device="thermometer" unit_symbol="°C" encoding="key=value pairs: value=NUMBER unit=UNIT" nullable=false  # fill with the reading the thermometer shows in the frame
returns value=41 unit=°C
